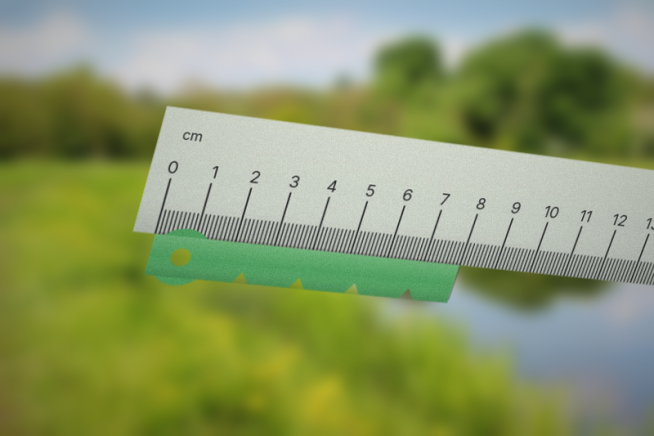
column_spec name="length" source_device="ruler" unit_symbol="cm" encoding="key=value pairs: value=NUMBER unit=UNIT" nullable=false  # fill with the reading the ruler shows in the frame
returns value=8 unit=cm
